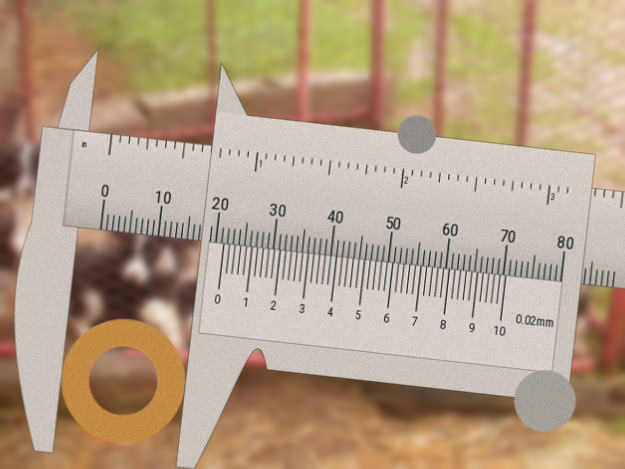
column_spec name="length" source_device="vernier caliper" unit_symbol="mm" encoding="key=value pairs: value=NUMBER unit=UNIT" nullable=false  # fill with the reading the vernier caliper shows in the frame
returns value=21.4 unit=mm
